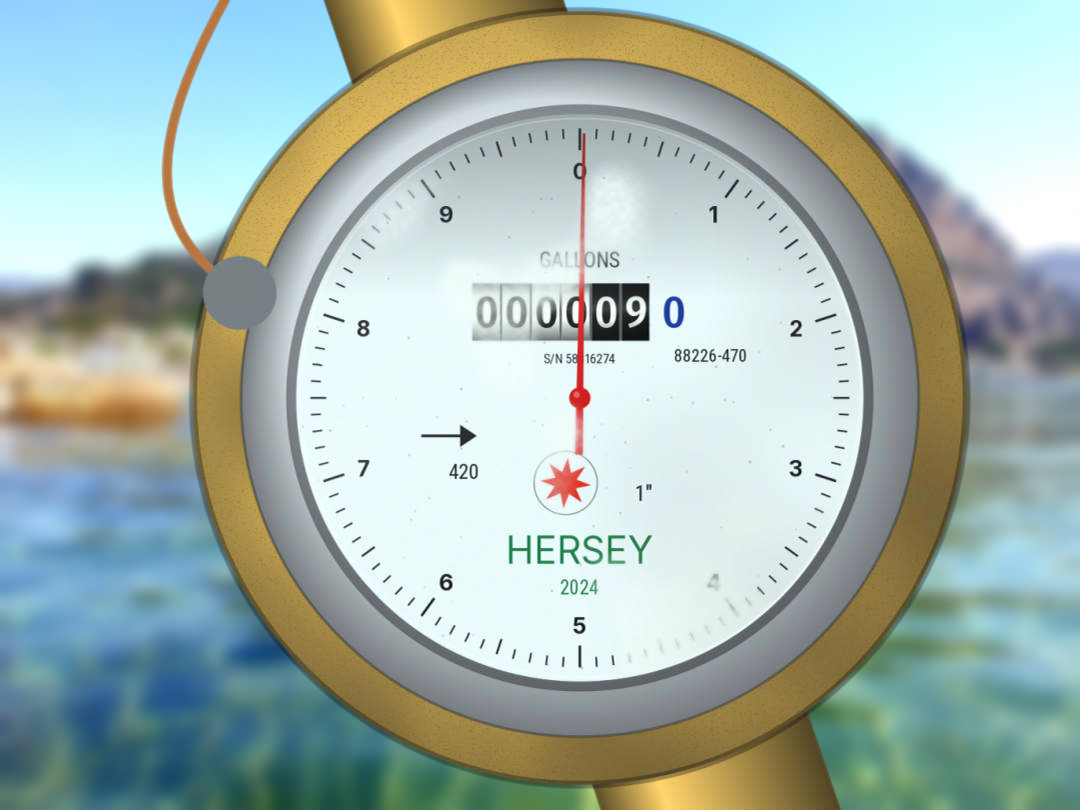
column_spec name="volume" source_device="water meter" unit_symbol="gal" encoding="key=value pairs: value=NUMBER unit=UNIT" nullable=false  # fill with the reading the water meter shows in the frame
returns value=90.0 unit=gal
